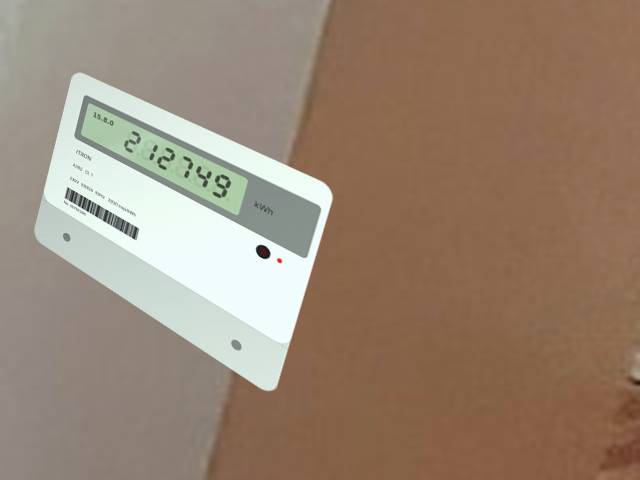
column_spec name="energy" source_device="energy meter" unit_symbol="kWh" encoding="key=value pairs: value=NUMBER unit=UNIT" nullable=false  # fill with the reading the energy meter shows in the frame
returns value=212749 unit=kWh
